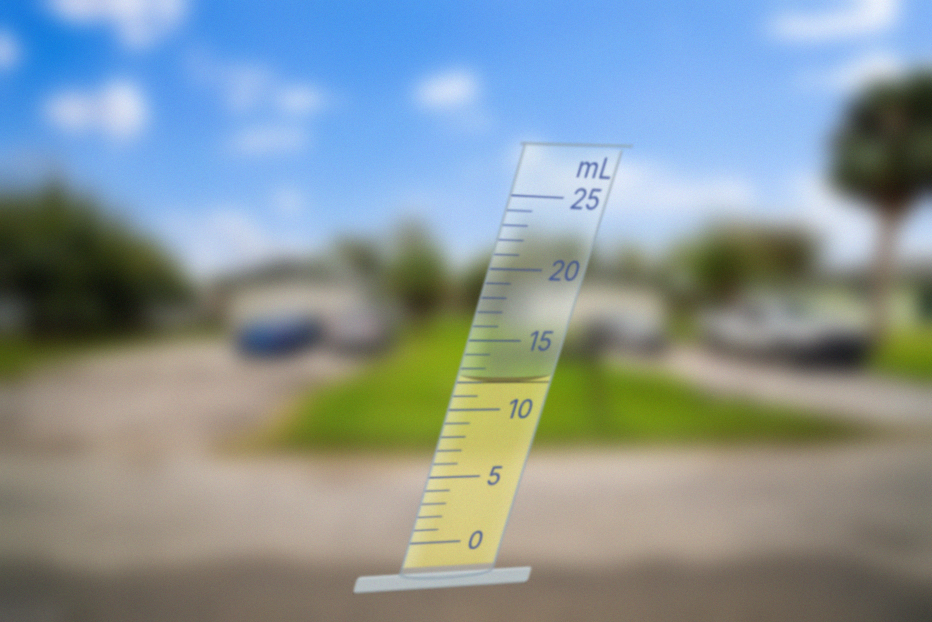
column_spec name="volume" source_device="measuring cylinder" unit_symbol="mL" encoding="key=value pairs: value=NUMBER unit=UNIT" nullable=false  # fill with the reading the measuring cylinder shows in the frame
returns value=12 unit=mL
